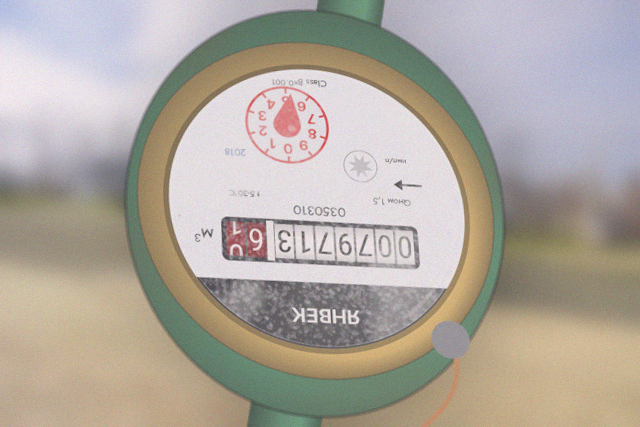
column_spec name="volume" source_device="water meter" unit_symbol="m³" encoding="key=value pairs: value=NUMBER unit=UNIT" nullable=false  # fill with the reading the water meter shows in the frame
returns value=79713.605 unit=m³
